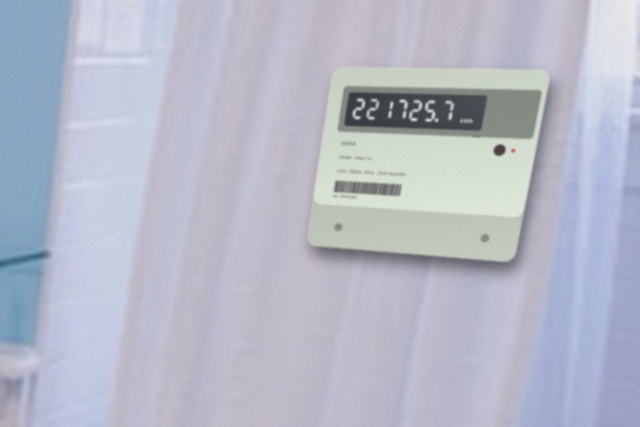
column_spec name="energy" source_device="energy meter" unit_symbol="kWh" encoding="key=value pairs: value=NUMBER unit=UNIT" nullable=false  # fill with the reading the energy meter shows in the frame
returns value=221725.7 unit=kWh
